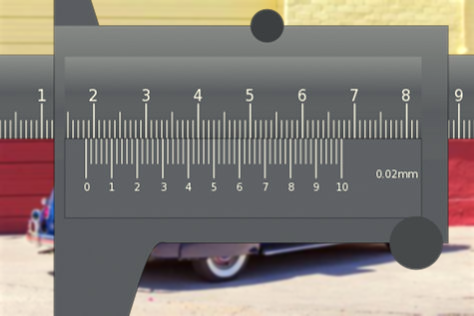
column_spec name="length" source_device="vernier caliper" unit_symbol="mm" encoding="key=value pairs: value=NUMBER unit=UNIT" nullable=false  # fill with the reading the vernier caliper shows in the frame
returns value=18.5 unit=mm
